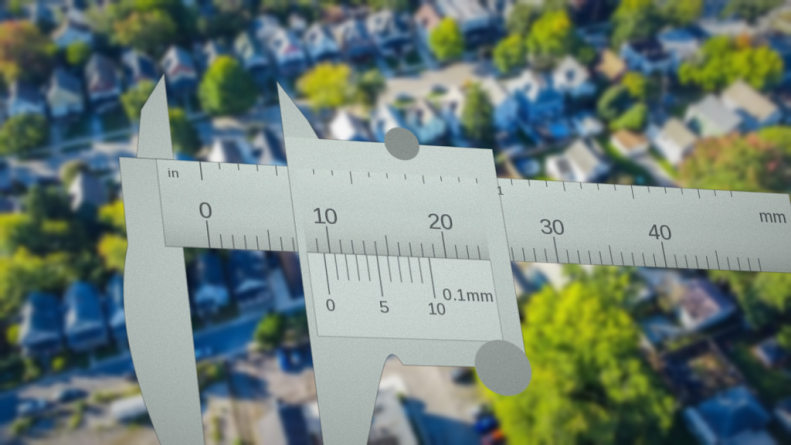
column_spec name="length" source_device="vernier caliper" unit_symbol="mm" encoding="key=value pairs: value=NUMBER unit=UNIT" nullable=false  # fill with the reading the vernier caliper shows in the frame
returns value=9.5 unit=mm
